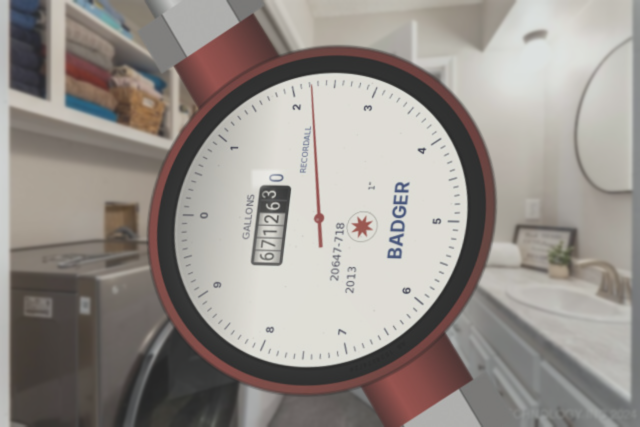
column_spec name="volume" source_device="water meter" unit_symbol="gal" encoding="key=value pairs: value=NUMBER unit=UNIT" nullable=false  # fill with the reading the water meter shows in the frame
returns value=6712632.2 unit=gal
